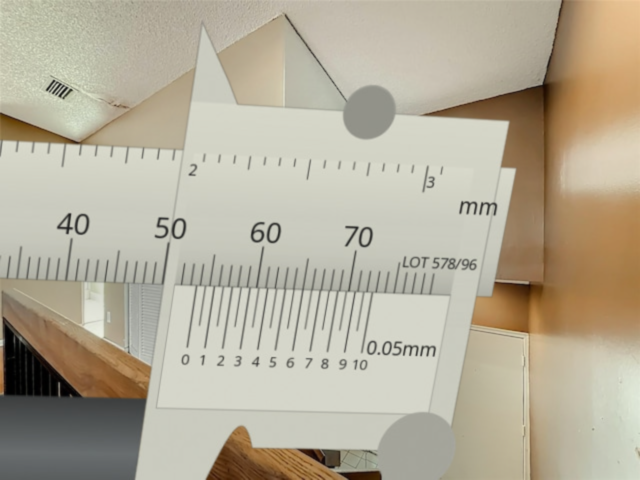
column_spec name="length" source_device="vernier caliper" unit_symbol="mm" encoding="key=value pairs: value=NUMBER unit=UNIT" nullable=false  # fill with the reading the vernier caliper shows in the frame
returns value=53.6 unit=mm
